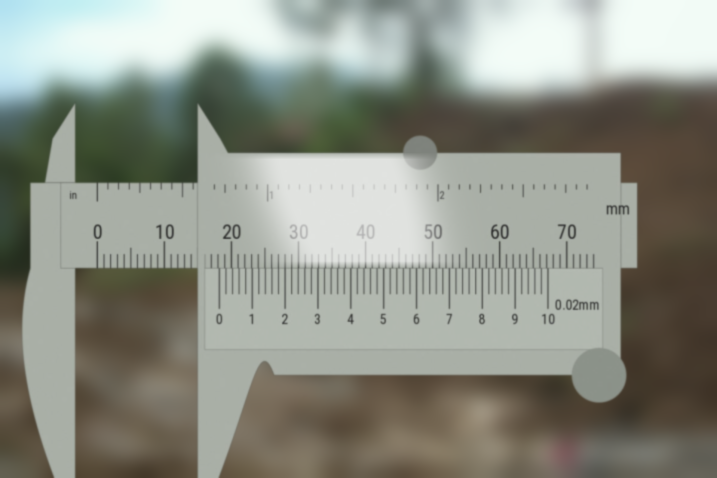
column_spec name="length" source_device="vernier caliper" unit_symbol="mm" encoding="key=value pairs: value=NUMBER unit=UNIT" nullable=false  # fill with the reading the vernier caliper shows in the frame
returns value=18.2 unit=mm
